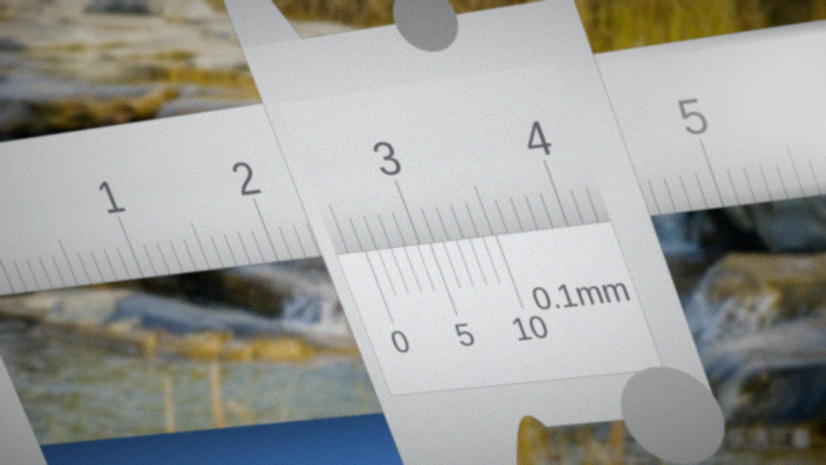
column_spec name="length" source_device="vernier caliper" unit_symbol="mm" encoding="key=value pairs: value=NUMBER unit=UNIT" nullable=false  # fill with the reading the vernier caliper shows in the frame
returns value=26.2 unit=mm
